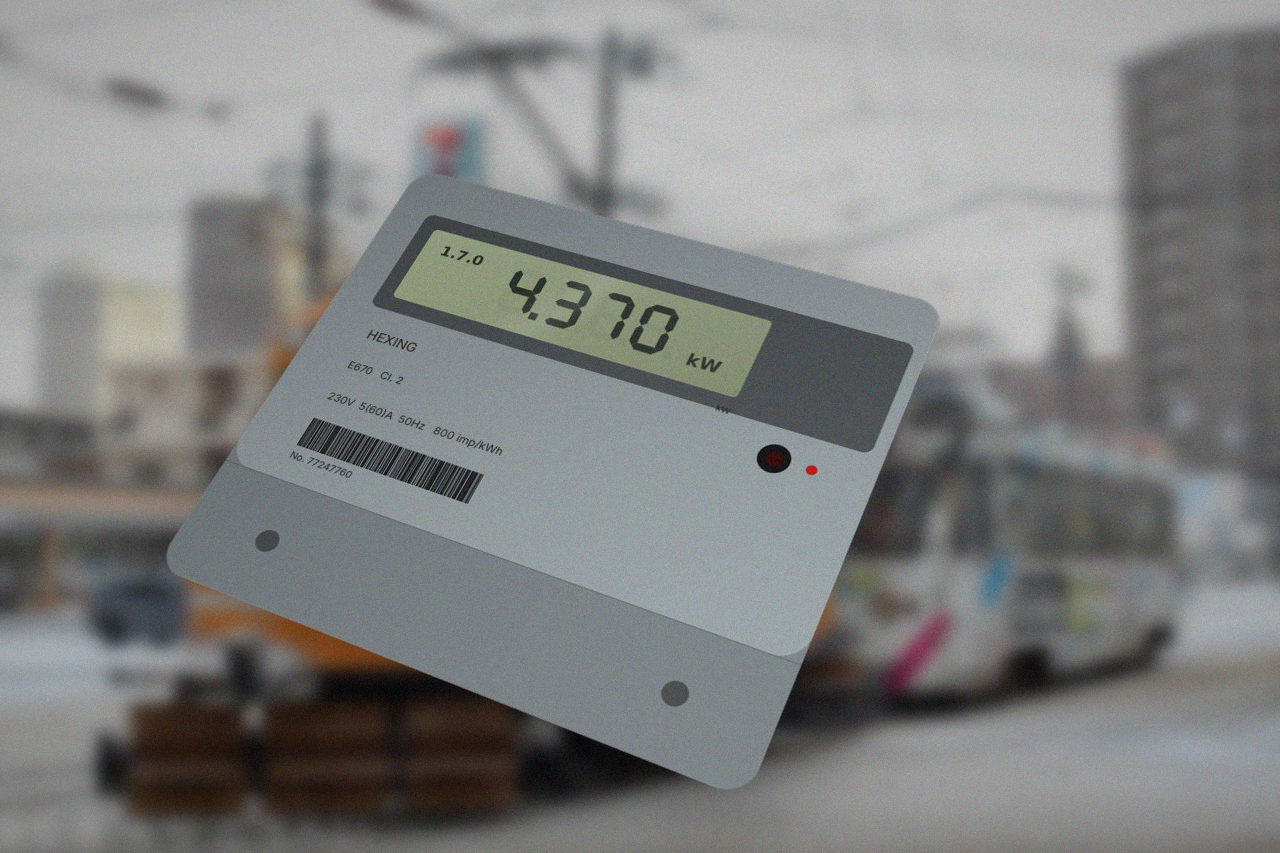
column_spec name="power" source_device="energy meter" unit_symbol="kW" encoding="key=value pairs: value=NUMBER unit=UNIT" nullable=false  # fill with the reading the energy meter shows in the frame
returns value=4.370 unit=kW
